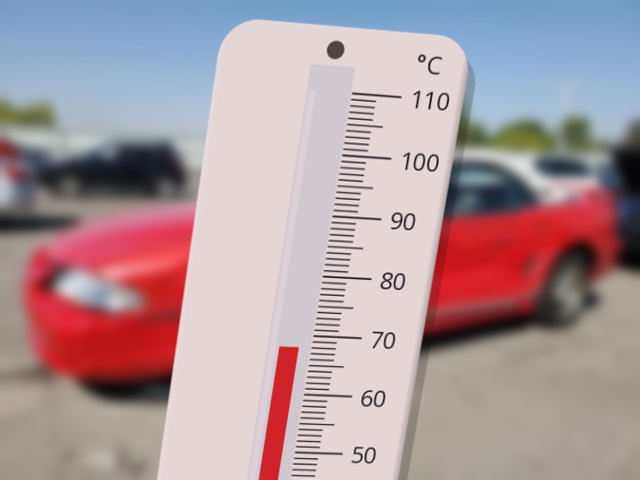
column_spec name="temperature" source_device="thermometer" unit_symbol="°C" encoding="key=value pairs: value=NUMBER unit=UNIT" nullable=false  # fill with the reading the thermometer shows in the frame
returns value=68 unit=°C
